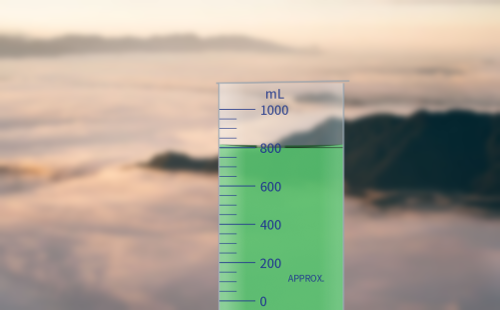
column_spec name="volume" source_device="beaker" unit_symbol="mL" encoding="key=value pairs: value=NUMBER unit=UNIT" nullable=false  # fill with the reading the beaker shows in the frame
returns value=800 unit=mL
